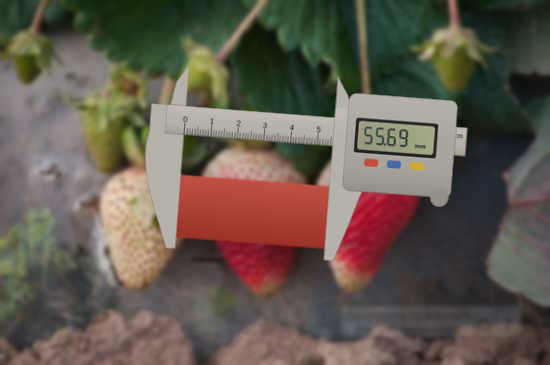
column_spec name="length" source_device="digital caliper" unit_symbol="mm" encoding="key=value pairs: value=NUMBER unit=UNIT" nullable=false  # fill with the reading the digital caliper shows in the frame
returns value=55.69 unit=mm
